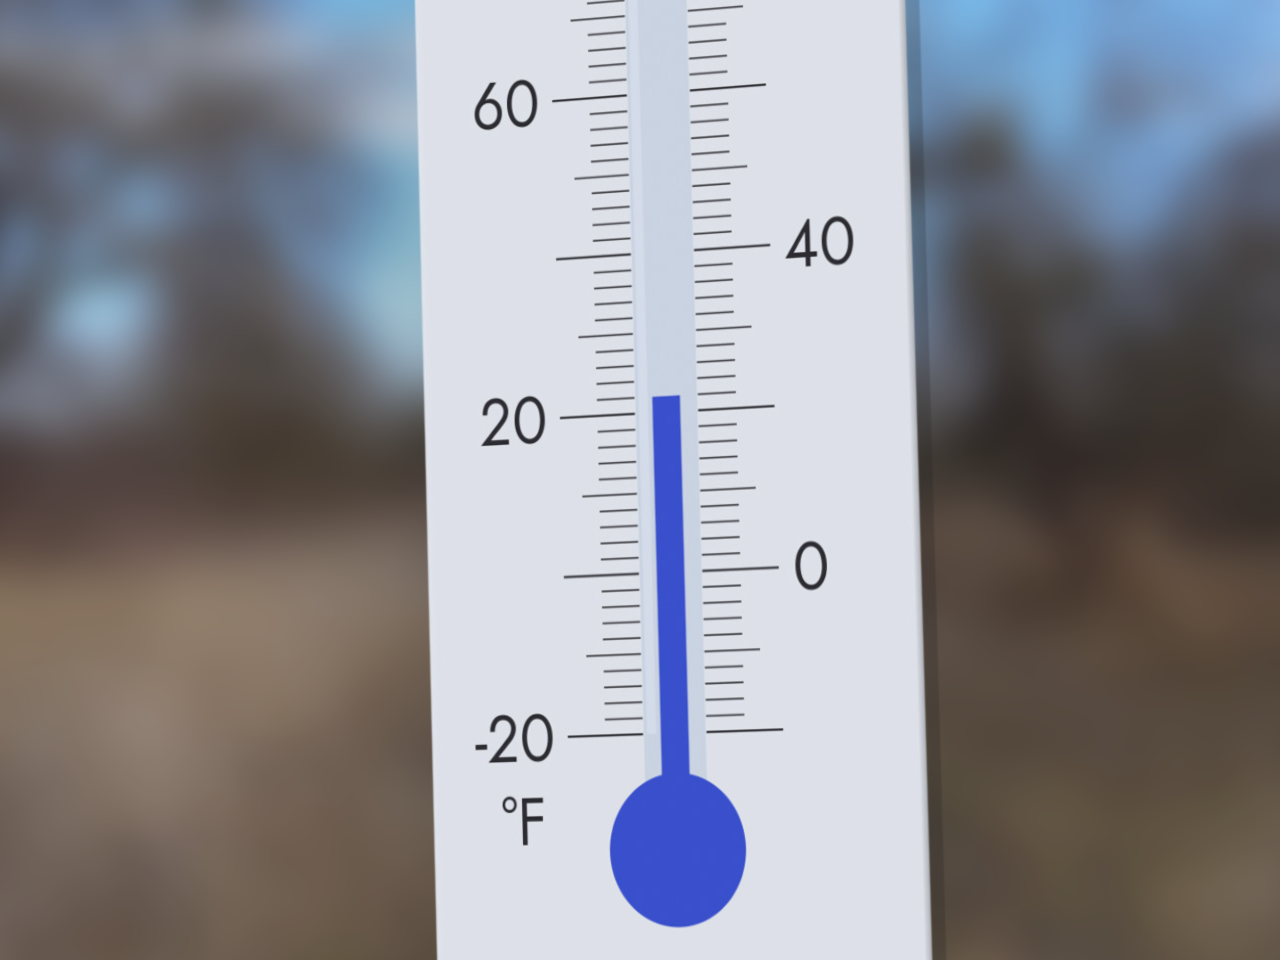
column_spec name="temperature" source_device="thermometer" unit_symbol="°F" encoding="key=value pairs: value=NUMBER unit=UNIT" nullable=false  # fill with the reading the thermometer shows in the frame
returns value=22 unit=°F
